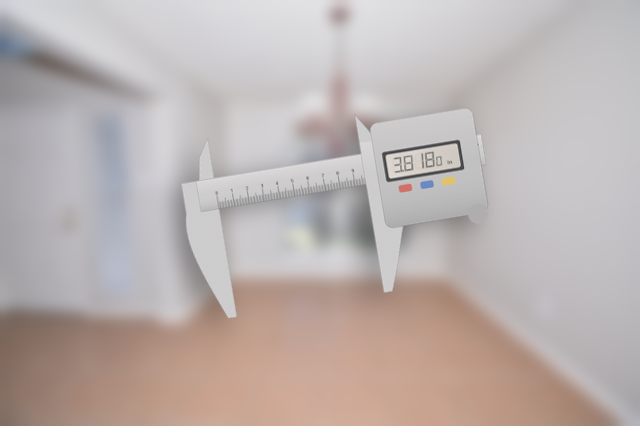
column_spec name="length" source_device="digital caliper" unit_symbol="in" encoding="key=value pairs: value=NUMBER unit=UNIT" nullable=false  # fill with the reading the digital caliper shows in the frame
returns value=3.8180 unit=in
